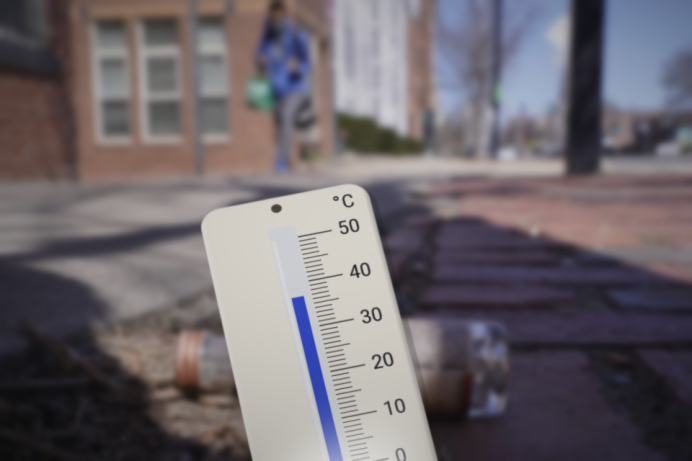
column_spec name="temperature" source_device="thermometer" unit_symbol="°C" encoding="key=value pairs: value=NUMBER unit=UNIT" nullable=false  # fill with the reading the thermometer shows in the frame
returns value=37 unit=°C
